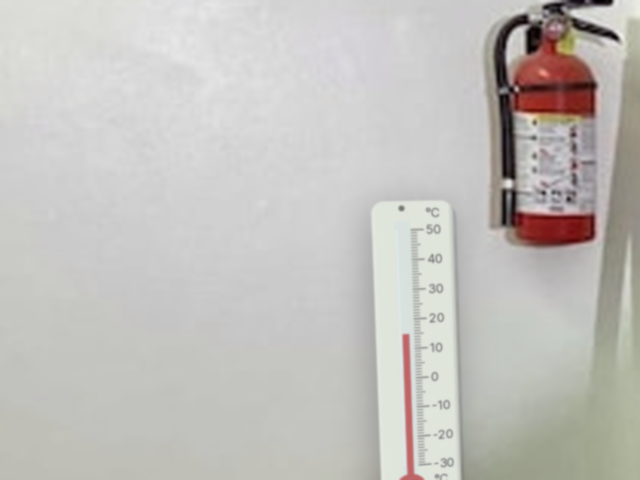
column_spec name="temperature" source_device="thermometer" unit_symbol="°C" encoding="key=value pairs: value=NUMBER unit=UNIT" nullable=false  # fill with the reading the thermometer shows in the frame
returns value=15 unit=°C
